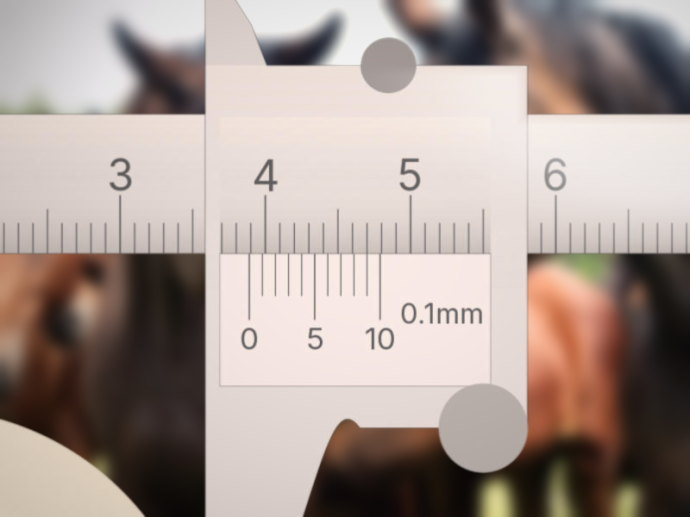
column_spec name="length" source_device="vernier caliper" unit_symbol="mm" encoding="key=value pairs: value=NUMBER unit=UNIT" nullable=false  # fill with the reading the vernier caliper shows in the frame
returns value=38.9 unit=mm
